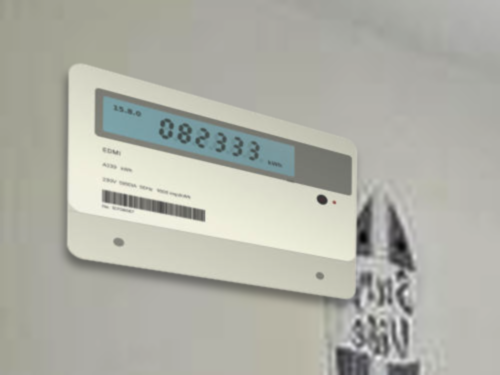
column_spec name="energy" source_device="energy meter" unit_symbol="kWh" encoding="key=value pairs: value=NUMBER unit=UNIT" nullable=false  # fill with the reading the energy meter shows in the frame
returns value=82333 unit=kWh
